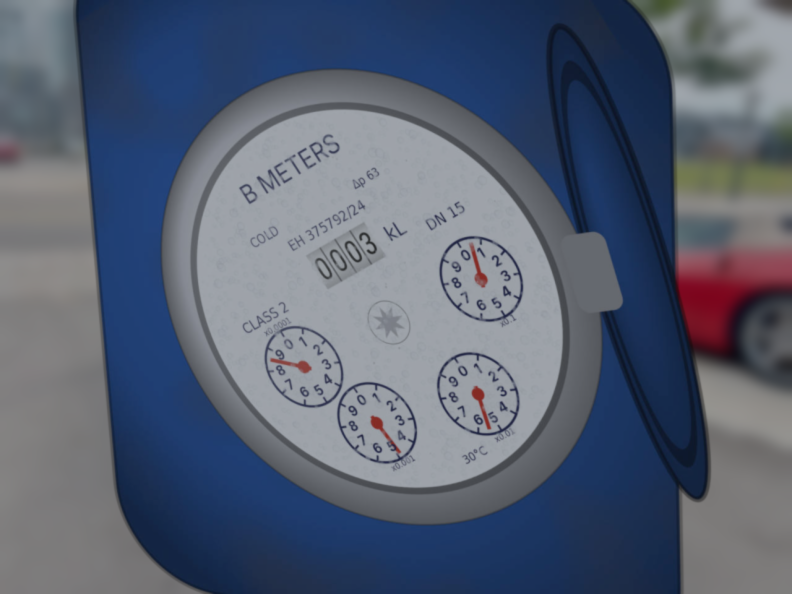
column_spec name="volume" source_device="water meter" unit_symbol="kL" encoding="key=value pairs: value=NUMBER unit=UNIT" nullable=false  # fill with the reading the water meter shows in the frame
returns value=3.0548 unit=kL
